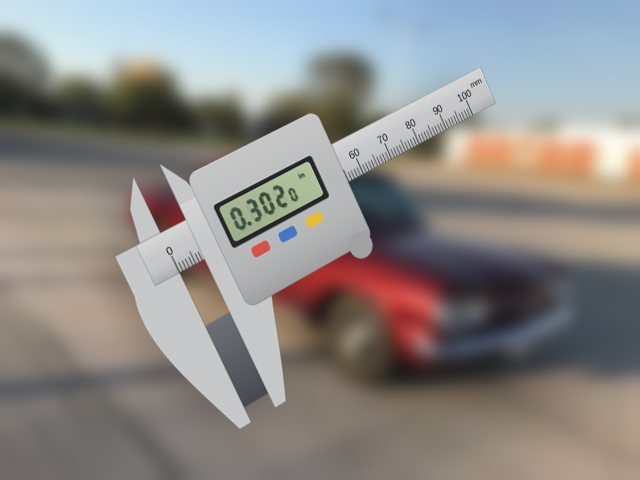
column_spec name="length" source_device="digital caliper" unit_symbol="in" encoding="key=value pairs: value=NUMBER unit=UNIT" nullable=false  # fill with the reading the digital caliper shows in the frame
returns value=0.3020 unit=in
